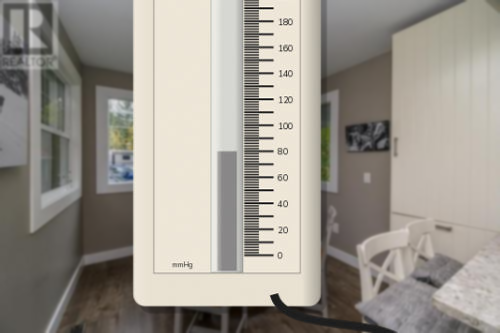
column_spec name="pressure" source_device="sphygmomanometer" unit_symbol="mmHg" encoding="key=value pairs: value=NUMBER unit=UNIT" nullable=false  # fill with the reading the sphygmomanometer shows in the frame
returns value=80 unit=mmHg
